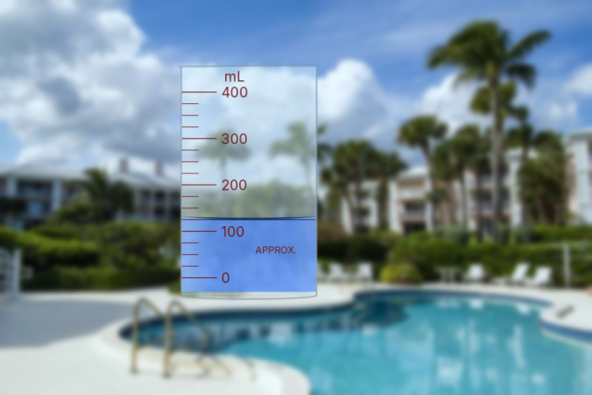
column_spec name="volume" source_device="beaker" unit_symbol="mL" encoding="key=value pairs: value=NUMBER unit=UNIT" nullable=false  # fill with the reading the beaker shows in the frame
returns value=125 unit=mL
